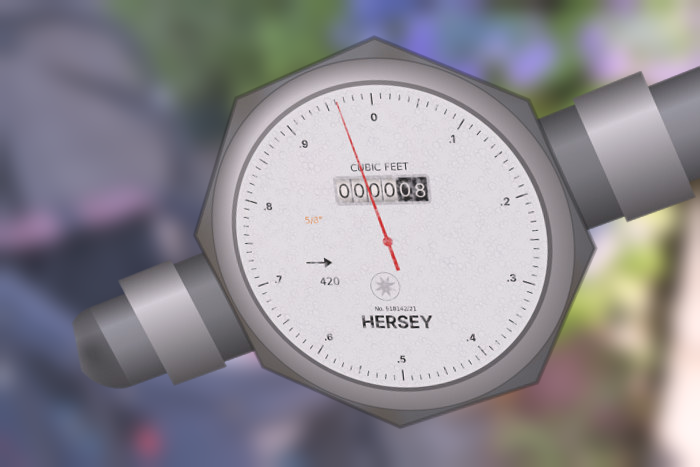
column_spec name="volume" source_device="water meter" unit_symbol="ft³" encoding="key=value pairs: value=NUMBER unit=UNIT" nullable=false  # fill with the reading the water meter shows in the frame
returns value=7.96 unit=ft³
